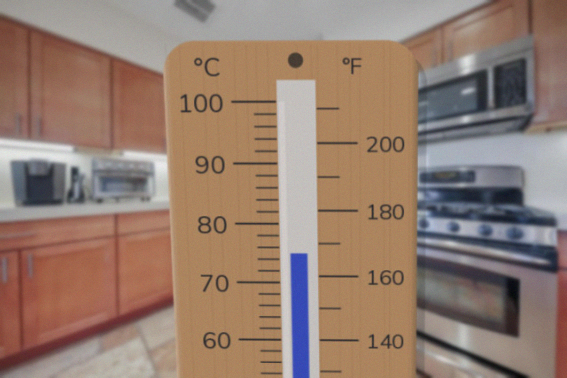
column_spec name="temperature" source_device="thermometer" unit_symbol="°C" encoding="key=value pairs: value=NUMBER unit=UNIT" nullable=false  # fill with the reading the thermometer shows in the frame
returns value=75 unit=°C
